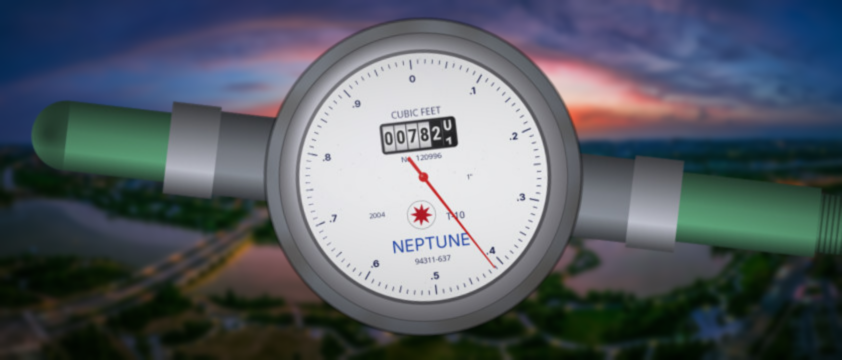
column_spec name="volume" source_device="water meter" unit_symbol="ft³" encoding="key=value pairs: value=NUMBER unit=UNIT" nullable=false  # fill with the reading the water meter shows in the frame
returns value=7820.41 unit=ft³
